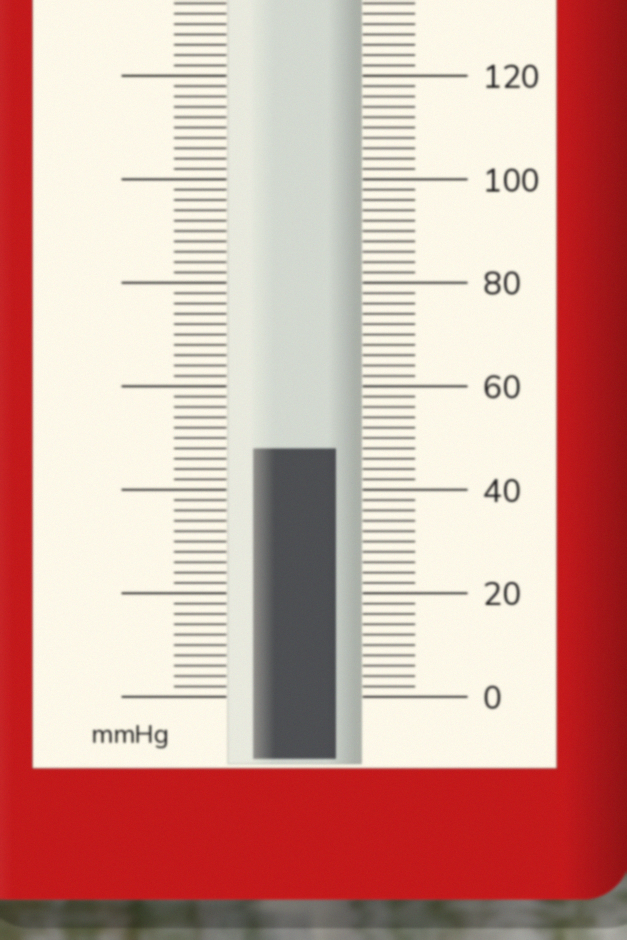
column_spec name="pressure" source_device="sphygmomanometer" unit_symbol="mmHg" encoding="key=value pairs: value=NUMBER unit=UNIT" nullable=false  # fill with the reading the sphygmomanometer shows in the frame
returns value=48 unit=mmHg
